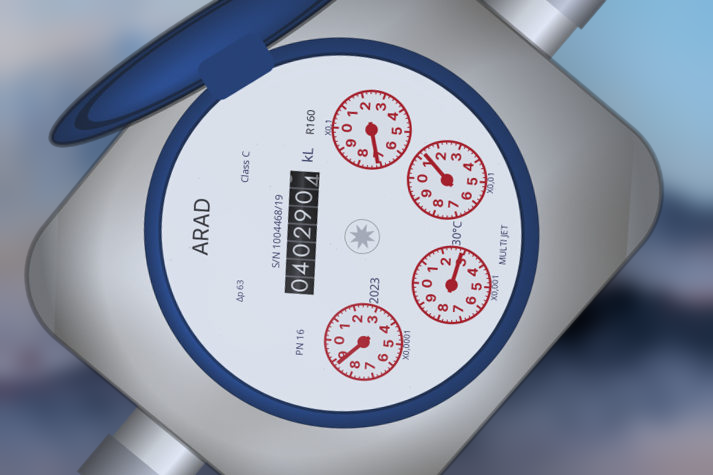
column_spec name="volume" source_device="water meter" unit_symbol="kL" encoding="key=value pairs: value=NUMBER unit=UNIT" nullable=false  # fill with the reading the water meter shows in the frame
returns value=402903.7128 unit=kL
